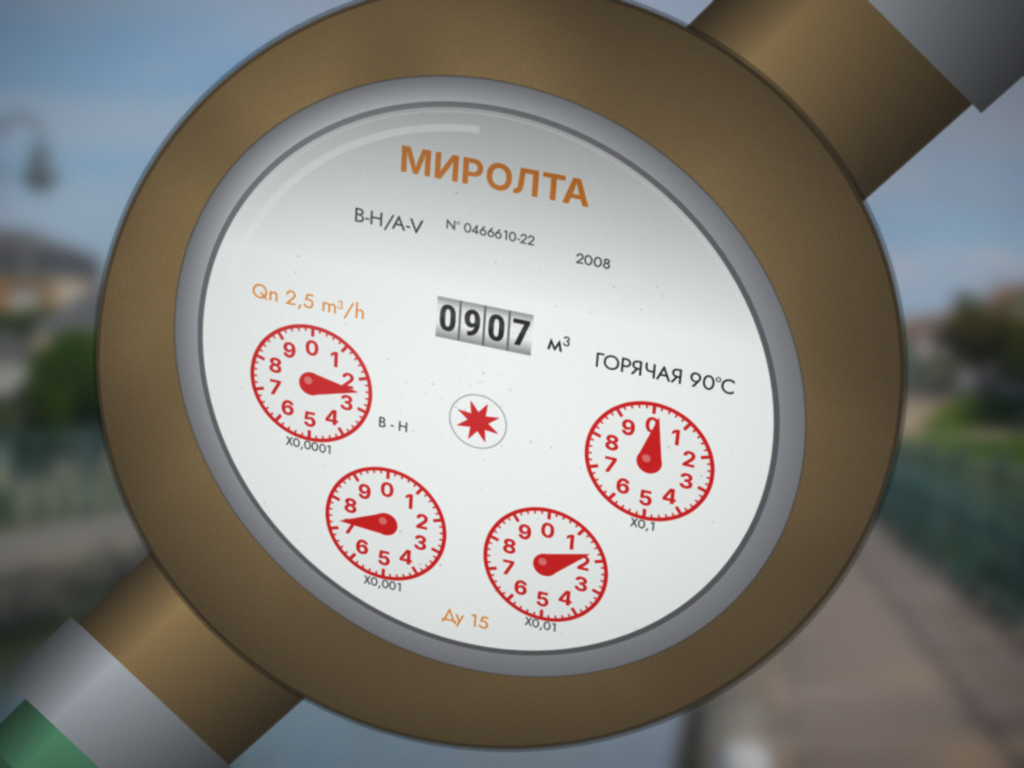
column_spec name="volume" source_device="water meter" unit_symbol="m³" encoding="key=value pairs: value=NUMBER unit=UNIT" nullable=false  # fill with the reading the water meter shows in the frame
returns value=907.0172 unit=m³
